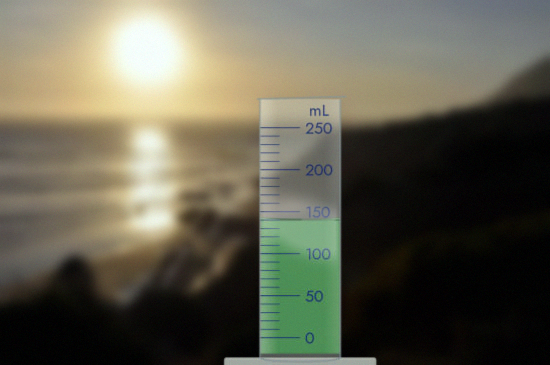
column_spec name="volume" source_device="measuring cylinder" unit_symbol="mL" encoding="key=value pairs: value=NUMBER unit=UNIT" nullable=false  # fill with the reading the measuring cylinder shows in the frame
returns value=140 unit=mL
